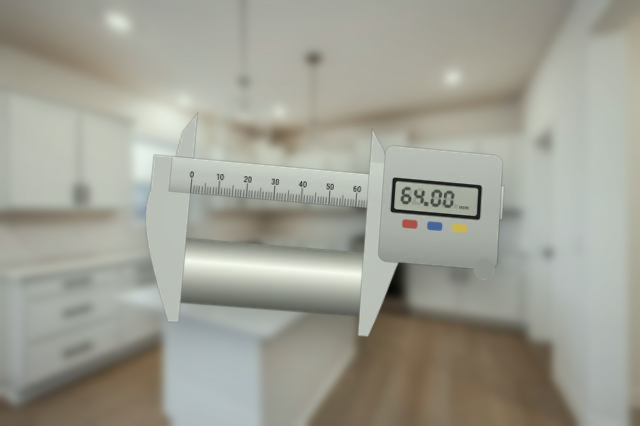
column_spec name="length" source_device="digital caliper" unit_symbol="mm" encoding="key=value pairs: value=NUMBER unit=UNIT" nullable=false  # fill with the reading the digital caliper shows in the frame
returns value=64.00 unit=mm
